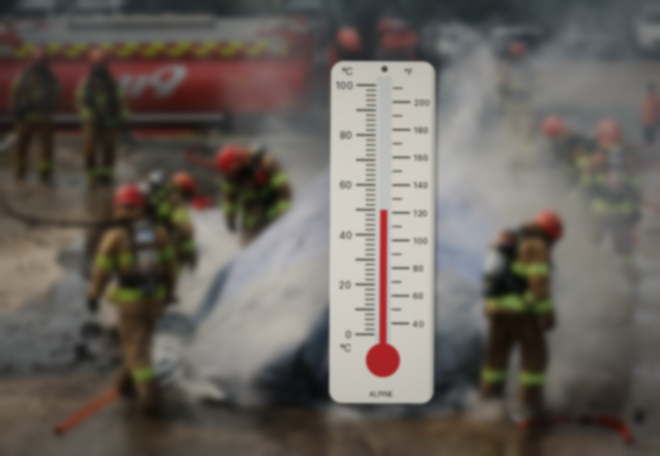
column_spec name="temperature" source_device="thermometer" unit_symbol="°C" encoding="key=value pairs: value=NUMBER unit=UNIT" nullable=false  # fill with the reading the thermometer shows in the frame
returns value=50 unit=°C
